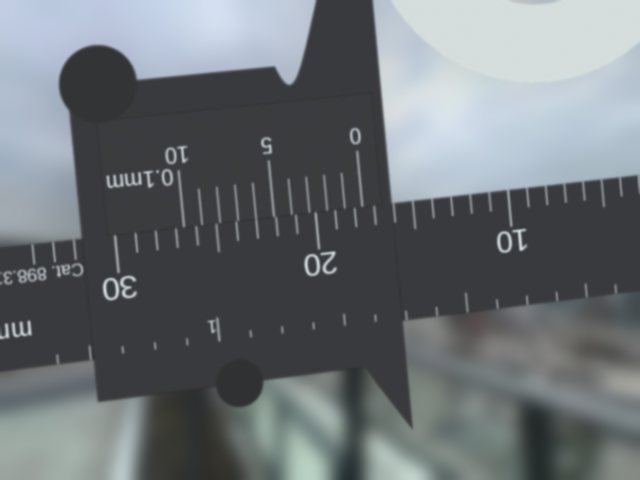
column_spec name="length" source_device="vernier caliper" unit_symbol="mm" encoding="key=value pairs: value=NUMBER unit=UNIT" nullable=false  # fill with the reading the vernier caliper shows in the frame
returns value=17.6 unit=mm
